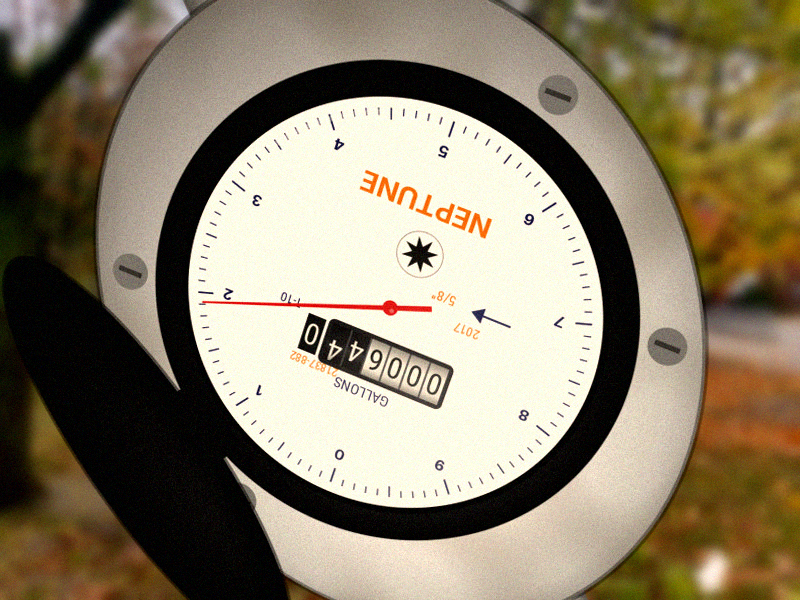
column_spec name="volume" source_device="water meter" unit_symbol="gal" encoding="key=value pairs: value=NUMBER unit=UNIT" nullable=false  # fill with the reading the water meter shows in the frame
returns value=6441.9 unit=gal
